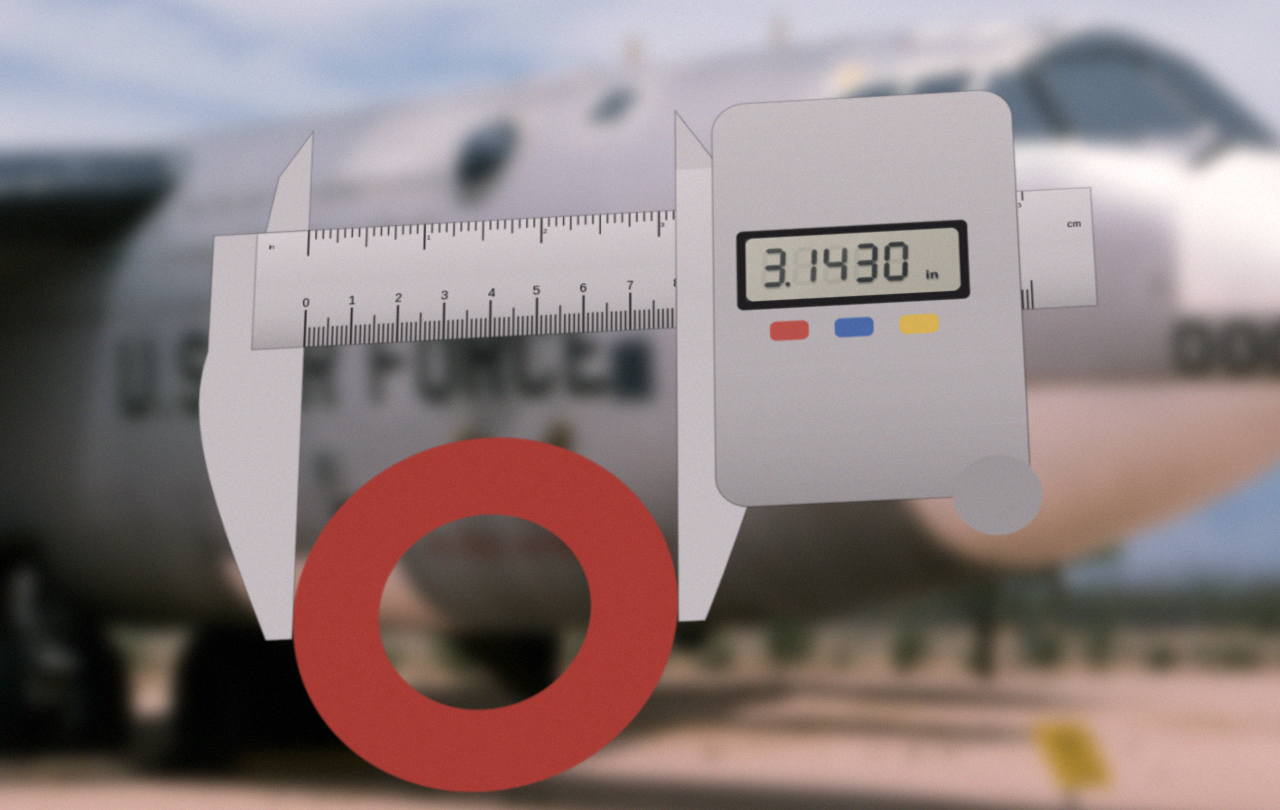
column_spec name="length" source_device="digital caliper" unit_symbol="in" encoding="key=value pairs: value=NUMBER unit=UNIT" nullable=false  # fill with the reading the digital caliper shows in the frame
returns value=3.1430 unit=in
